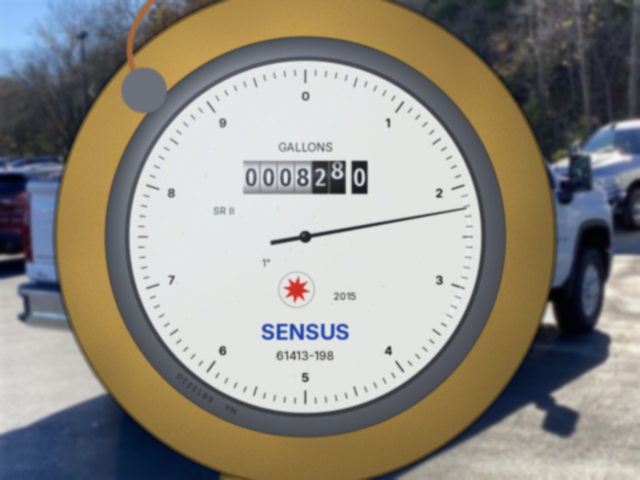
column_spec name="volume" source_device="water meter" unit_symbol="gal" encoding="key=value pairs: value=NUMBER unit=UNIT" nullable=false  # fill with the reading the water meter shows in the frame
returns value=8282.2 unit=gal
